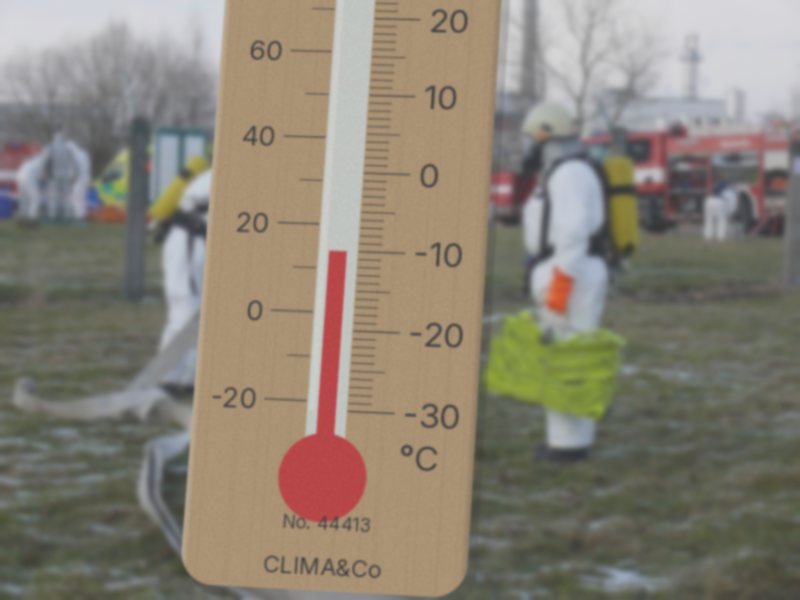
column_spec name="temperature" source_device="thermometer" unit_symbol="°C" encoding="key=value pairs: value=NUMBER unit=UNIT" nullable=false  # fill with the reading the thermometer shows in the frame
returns value=-10 unit=°C
